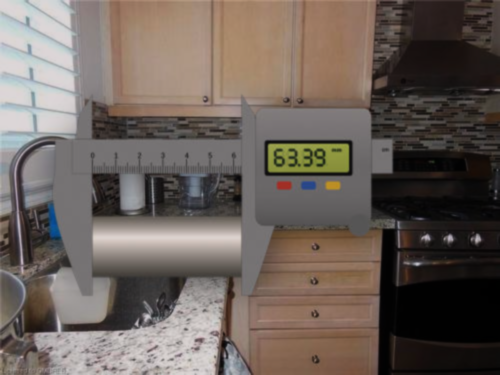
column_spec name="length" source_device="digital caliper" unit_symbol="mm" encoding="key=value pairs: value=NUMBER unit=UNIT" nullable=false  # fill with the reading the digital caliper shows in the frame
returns value=63.39 unit=mm
